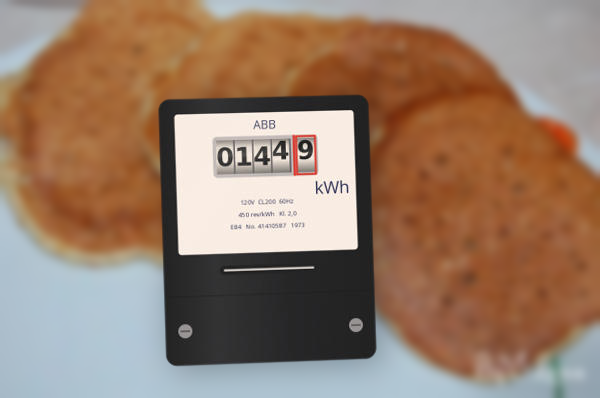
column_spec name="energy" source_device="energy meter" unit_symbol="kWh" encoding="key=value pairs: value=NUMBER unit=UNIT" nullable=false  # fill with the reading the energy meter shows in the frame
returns value=144.9 unit=kWh
